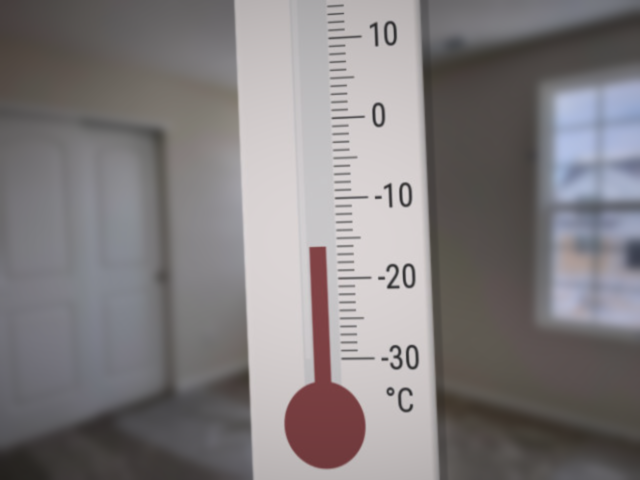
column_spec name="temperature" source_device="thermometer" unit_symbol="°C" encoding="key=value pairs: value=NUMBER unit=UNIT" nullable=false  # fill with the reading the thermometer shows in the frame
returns value=-16 unit=°C
